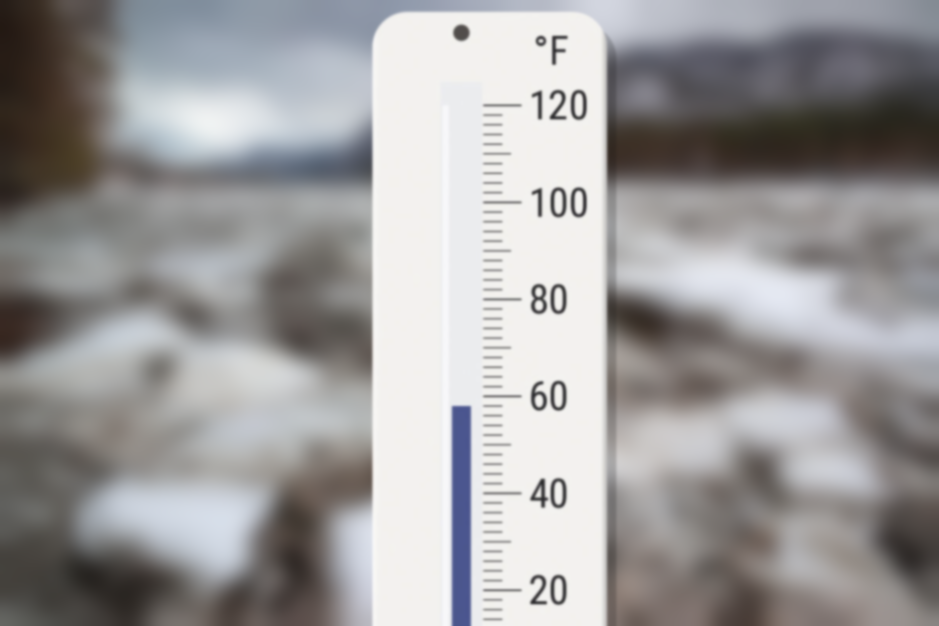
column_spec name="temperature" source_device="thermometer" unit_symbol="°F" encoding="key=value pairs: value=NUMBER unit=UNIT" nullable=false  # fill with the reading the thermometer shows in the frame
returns value=58 unit=°F
